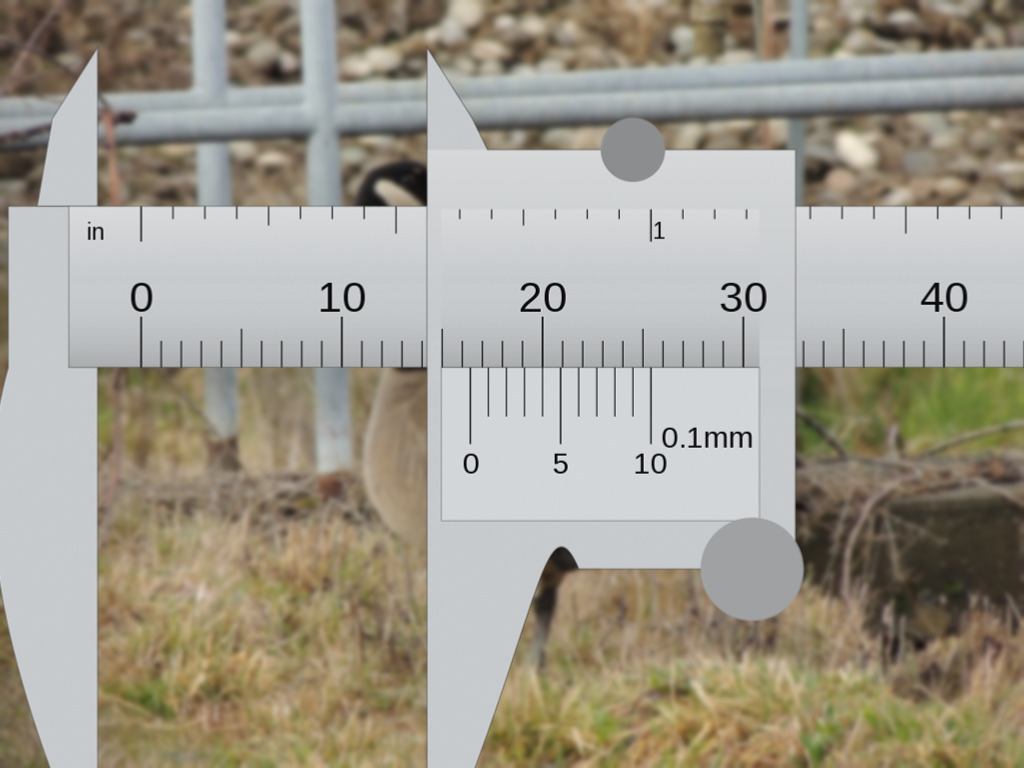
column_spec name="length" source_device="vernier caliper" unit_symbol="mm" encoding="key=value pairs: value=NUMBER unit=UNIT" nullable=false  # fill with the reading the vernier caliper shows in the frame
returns value=16.4 unit=mm
